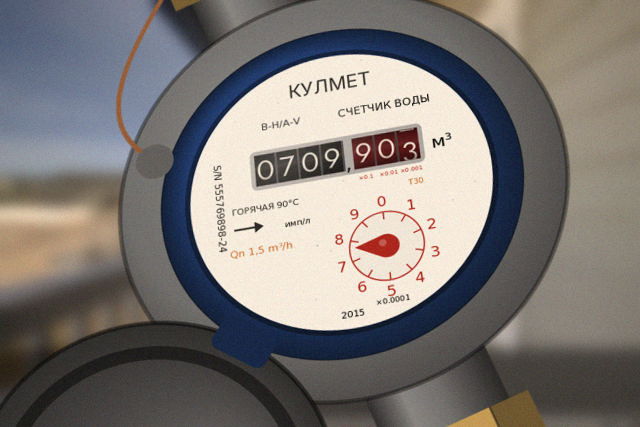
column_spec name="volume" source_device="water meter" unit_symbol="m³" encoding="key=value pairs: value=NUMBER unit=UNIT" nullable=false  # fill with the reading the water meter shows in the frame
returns value=709.9027 unit=m³
